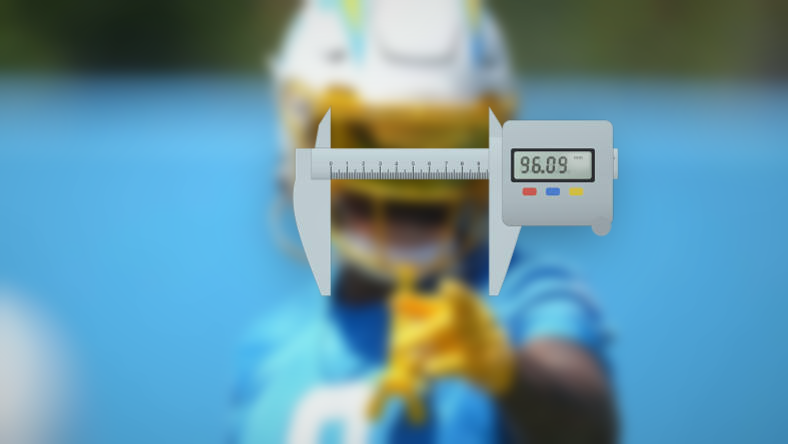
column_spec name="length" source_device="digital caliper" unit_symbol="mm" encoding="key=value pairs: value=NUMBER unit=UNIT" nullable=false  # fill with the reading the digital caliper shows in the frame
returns value=96.09 unit=mm
